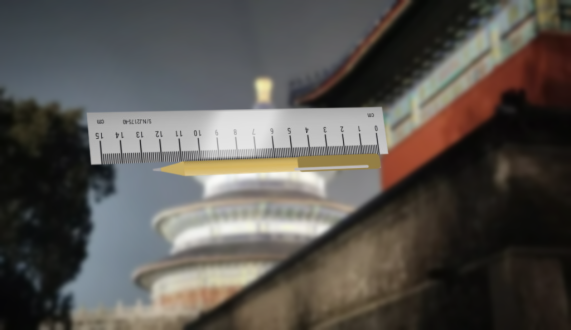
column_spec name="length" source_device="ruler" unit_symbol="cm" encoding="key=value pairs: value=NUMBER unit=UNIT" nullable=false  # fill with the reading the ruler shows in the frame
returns value=12.5 unit=cm
